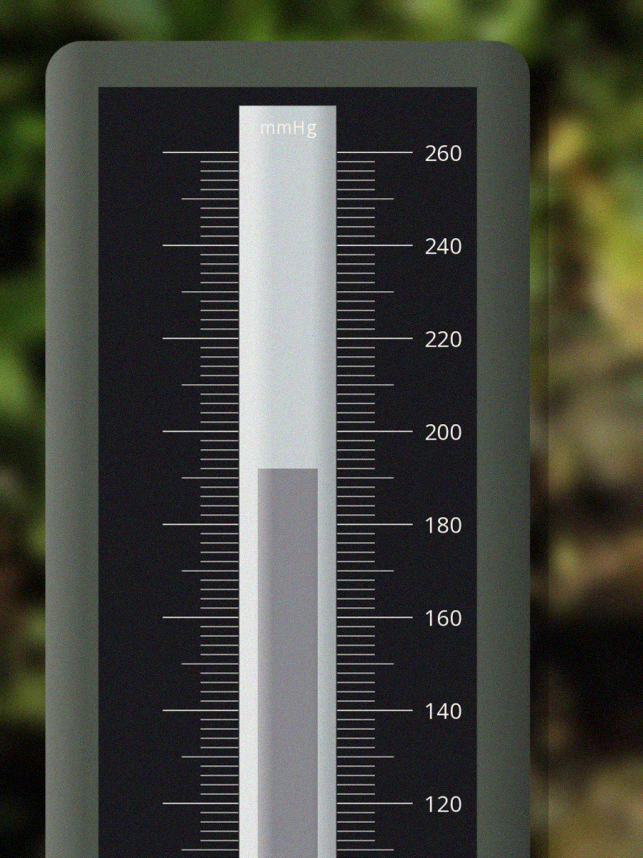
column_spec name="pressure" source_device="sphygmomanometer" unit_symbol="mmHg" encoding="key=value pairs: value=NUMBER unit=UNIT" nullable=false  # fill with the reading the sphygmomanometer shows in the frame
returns value=192 unit=mmHg
